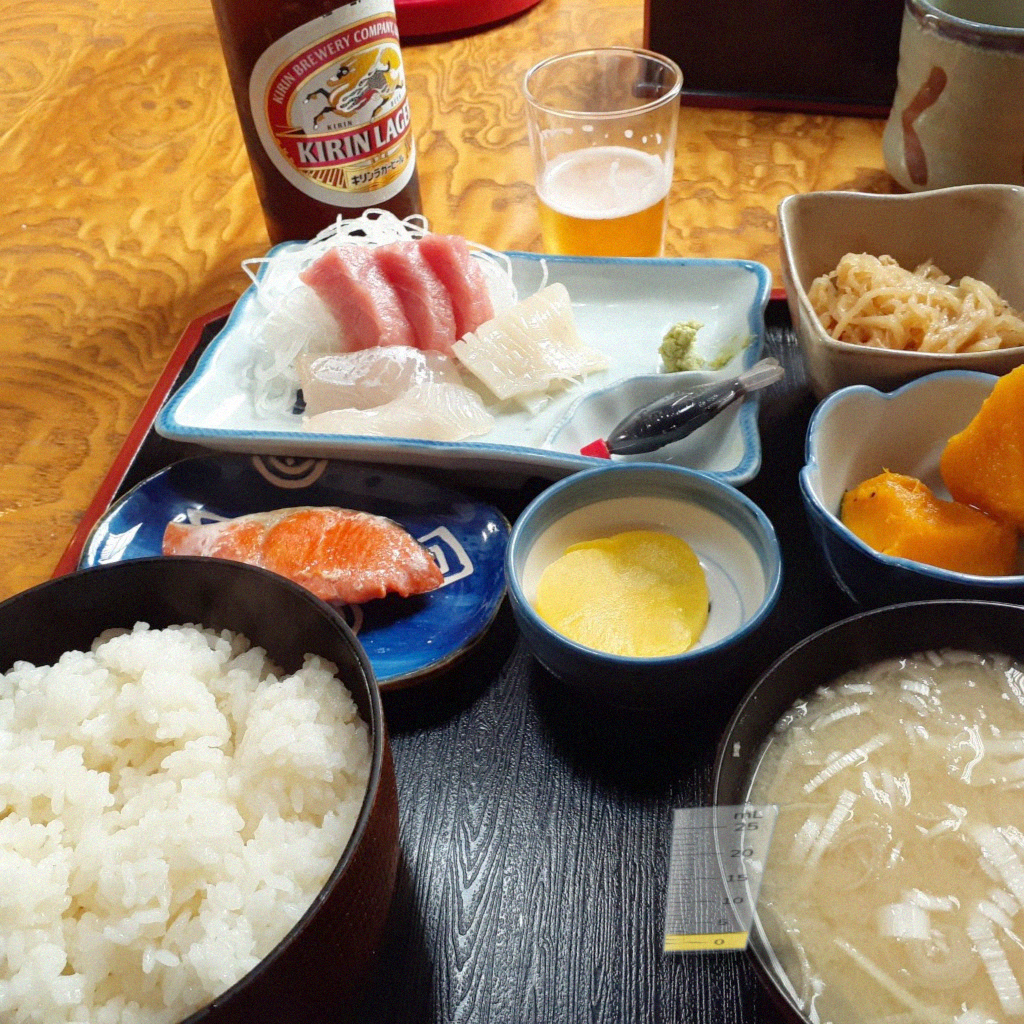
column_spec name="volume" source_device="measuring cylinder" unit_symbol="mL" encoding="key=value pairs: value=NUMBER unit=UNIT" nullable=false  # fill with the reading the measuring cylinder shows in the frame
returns value=2 unit=mL
